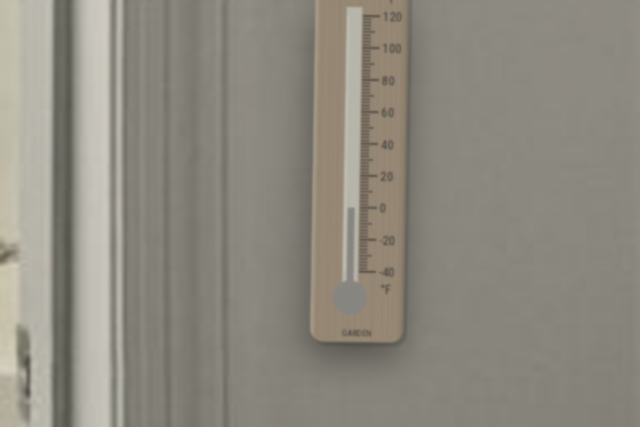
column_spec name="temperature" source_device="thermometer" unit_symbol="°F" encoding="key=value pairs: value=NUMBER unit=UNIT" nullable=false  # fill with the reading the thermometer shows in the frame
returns value=0 unit=°F
